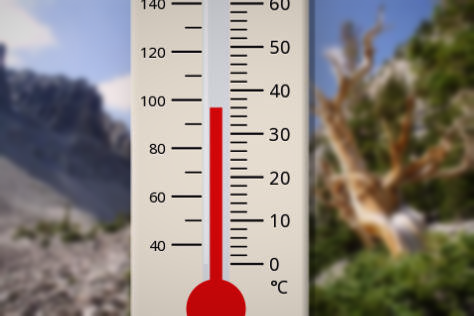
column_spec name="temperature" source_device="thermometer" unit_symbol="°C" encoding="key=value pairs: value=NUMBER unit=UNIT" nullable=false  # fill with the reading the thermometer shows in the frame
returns value=36 unit=°C
